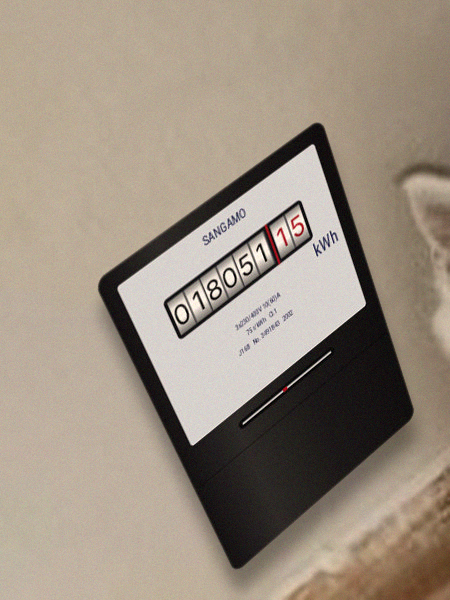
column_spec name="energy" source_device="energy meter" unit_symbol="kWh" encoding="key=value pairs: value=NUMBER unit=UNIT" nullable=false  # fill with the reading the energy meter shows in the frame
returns value=18051.15 unit=kWh
